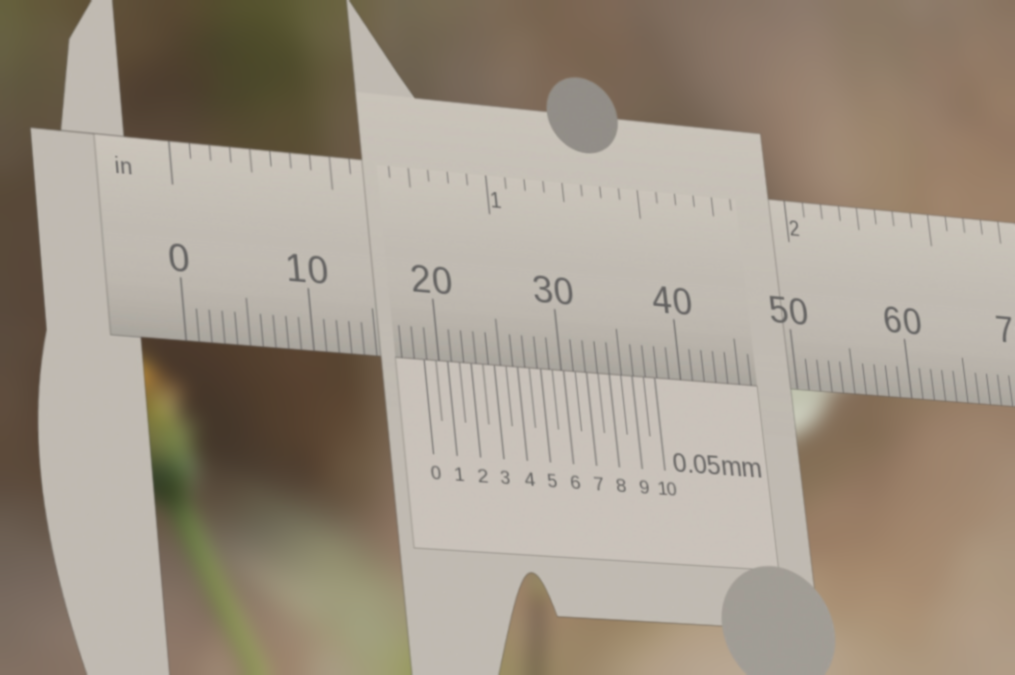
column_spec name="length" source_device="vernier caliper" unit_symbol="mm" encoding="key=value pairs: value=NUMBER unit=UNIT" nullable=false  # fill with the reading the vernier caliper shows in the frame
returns value=18.8 unit=mm
